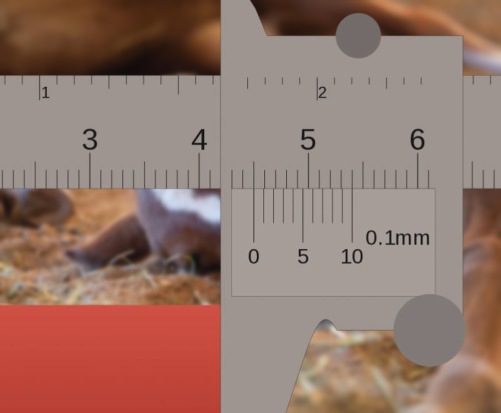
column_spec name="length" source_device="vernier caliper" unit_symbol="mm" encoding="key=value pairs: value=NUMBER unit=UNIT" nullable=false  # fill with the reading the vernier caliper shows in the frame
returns value=45.0 unit=mm
